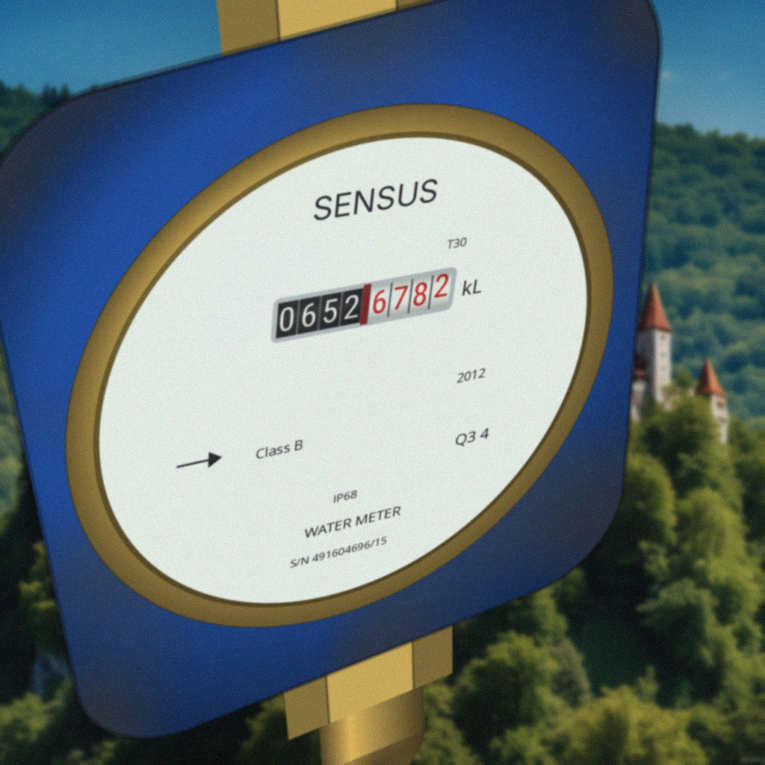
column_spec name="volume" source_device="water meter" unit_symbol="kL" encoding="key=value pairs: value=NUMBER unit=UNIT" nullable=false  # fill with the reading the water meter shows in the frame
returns value=652.6782 unit=kL
